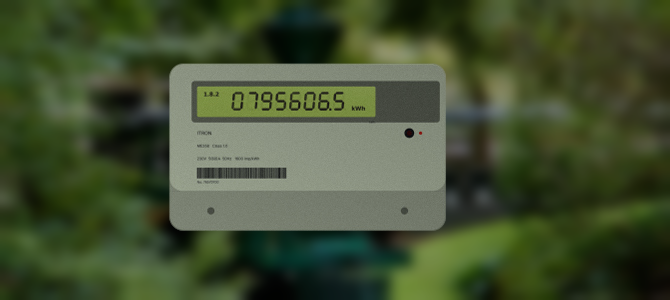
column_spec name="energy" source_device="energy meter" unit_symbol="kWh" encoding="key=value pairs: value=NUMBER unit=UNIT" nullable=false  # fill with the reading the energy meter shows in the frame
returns value=795606.5 unit=kWh
